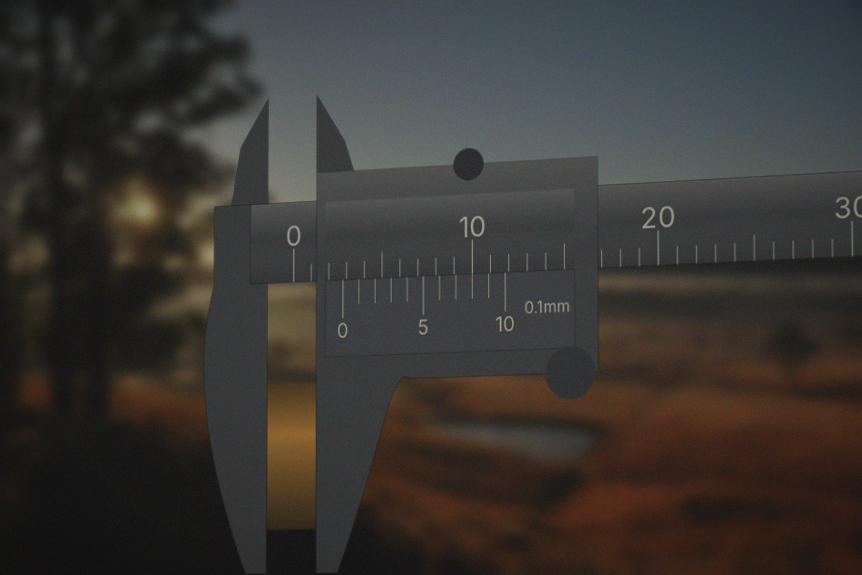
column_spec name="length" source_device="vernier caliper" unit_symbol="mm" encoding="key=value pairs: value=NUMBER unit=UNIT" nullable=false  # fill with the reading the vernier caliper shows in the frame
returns value=2.8 unit=mm
